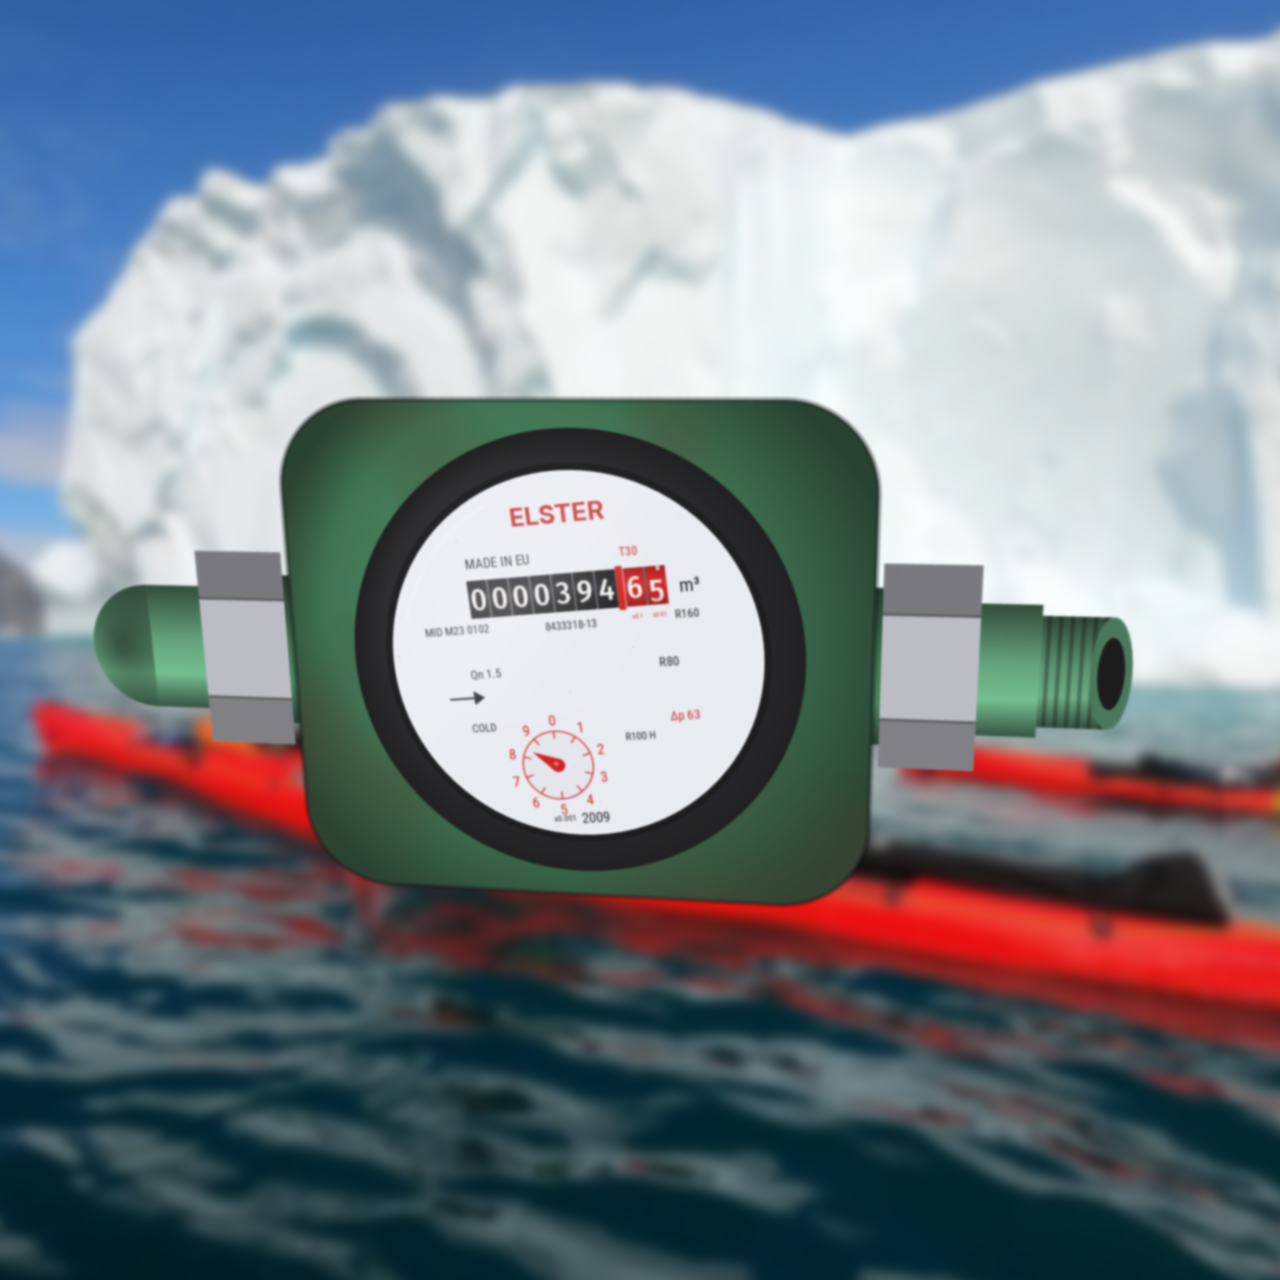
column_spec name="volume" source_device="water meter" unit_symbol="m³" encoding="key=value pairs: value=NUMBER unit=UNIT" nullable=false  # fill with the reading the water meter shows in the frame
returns value=394.648 unit=m³
